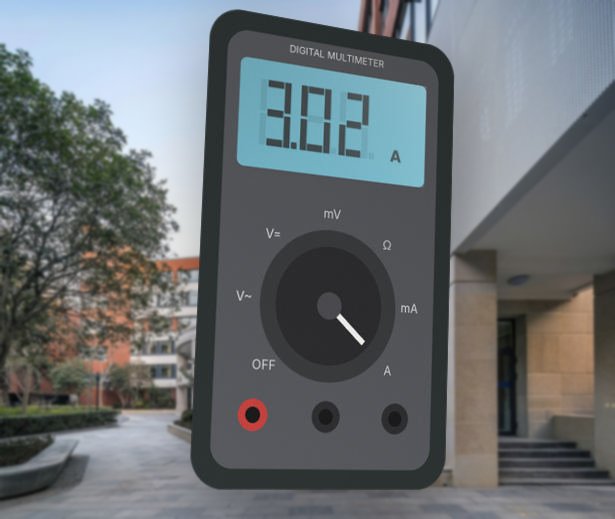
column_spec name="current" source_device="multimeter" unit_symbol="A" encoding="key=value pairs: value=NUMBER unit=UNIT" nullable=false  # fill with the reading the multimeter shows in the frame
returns value=3.02 unit=A
